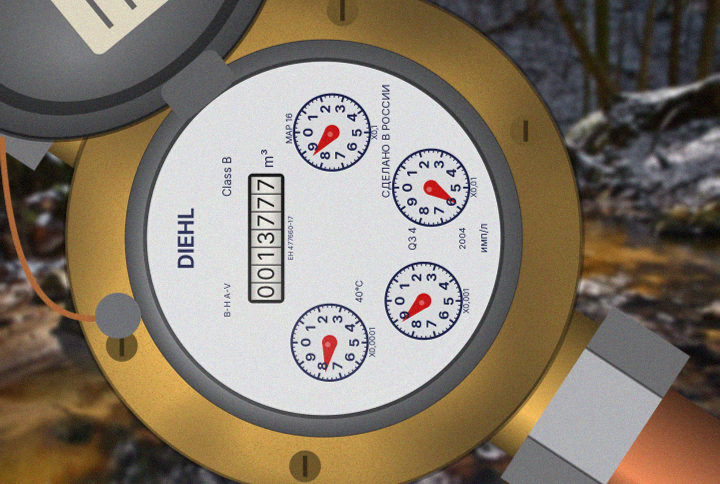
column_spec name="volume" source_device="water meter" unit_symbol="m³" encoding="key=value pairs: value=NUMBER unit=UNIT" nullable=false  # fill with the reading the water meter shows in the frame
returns value=13777.8587 unit=m³
